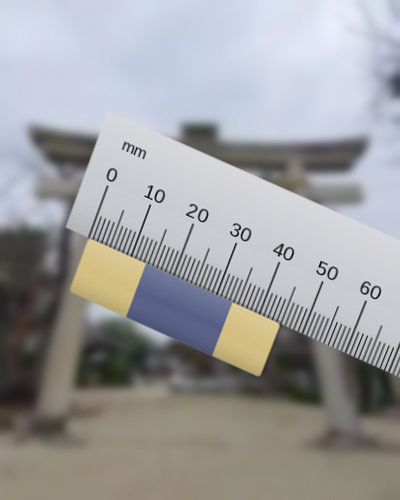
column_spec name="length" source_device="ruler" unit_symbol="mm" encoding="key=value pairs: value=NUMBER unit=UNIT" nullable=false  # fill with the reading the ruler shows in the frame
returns value=45 unit=mm
